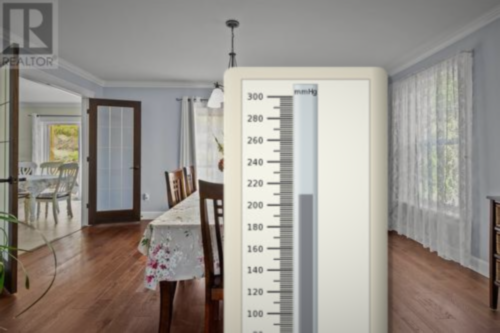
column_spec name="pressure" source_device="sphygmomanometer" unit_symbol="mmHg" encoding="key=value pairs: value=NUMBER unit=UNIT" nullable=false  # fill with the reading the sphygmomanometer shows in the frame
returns value=210 unit=mmHg
